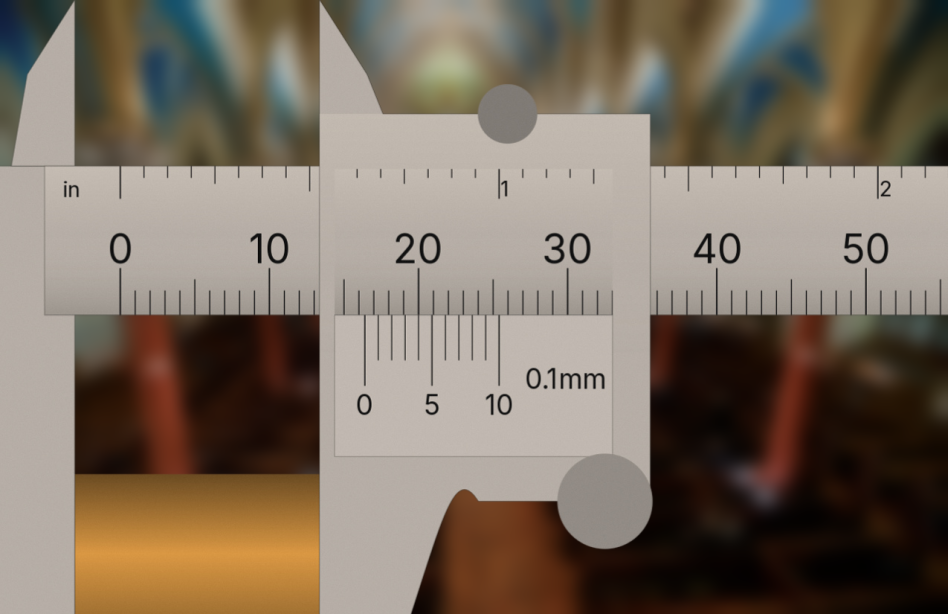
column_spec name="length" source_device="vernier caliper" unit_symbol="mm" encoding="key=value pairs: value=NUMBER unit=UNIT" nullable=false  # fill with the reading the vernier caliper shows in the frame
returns value=16.4 unit=mm
